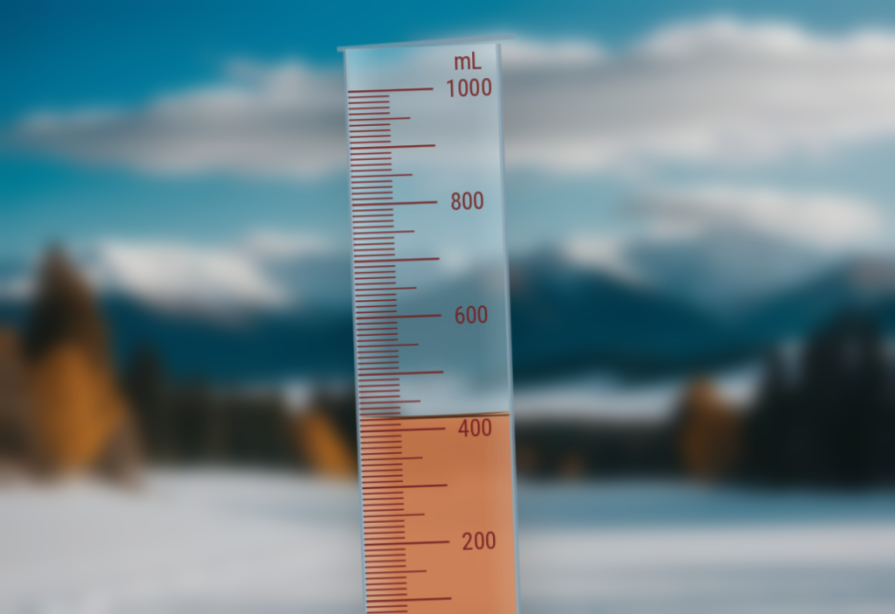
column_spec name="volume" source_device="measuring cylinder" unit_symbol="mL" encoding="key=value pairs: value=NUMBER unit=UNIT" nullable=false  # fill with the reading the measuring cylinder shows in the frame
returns value=420 unit=mL
